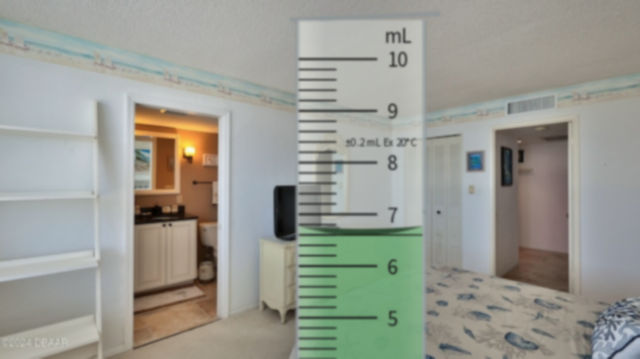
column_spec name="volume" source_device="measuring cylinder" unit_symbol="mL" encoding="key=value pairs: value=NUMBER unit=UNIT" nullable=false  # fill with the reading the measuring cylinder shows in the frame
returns value=6.6 unit=mL
